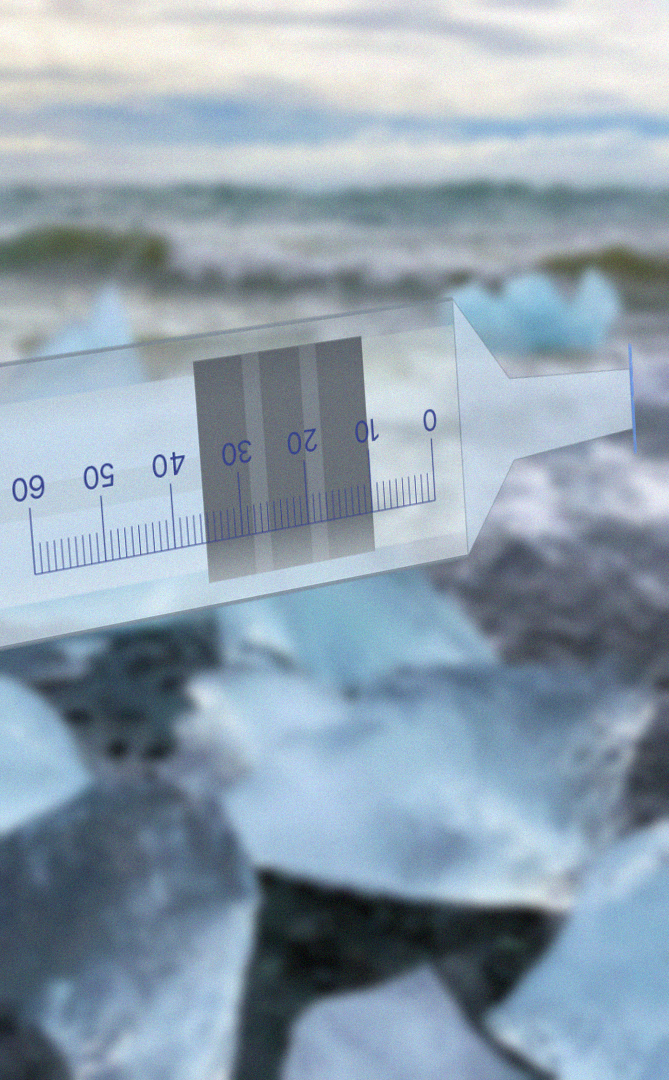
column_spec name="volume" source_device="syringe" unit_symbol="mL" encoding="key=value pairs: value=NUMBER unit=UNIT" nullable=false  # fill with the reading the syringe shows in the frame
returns value=10 unit=mL
